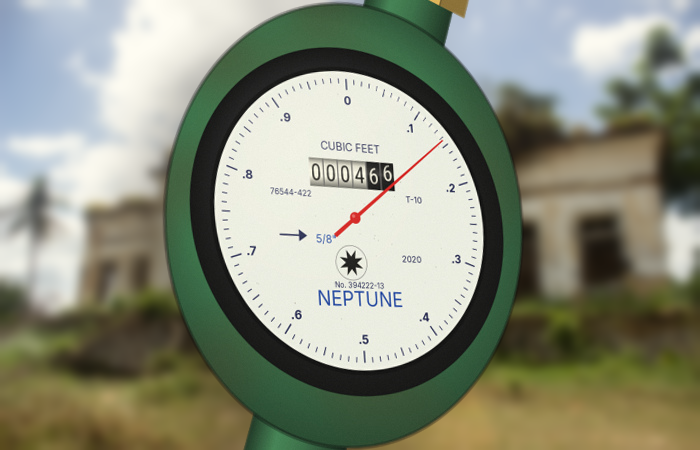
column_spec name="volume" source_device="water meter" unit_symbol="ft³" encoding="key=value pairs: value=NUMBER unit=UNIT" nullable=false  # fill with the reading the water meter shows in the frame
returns value=466.14 unit=ft³
